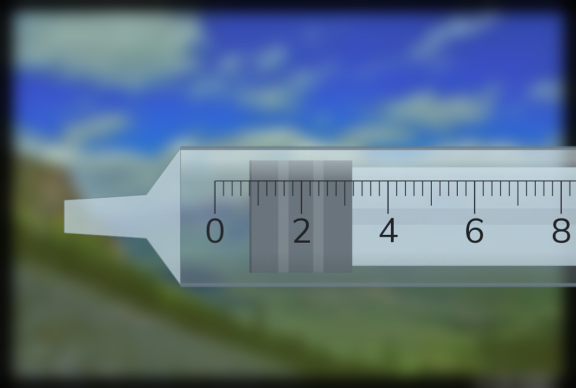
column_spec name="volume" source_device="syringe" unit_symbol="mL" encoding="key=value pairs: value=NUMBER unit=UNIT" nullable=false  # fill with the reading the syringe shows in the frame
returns value=0.8 unit=mL
